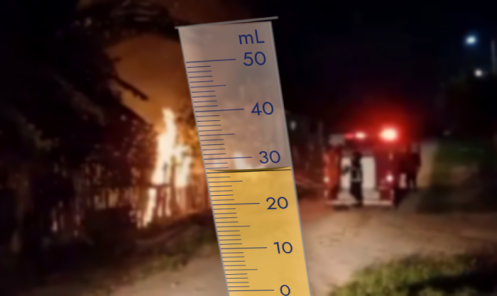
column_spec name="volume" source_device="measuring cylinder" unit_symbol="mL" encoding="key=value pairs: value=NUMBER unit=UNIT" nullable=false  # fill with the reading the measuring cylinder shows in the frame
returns value=27 unit=mL
